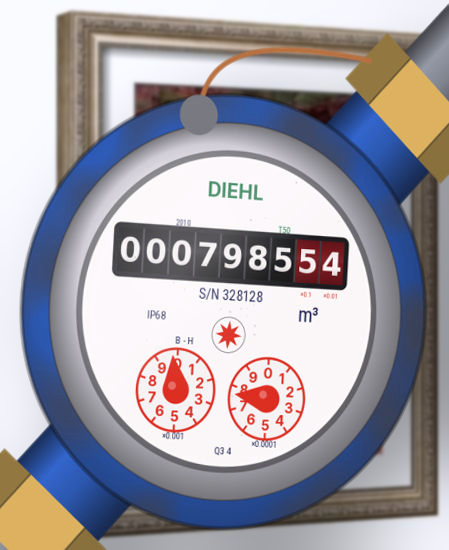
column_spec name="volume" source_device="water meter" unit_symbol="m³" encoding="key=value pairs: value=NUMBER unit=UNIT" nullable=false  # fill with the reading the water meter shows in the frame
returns value=7985.5397 unit=m³
